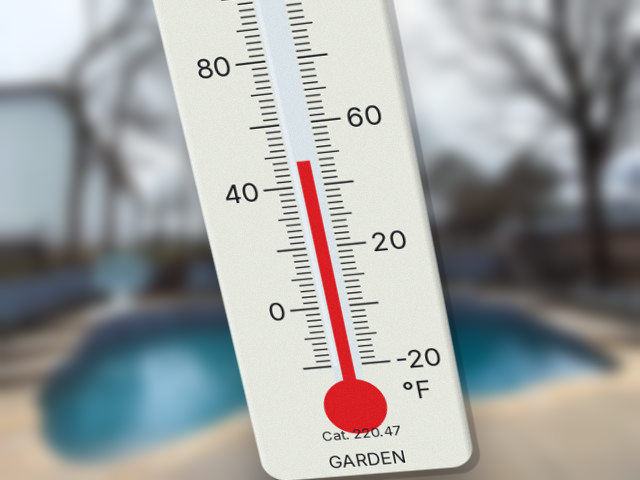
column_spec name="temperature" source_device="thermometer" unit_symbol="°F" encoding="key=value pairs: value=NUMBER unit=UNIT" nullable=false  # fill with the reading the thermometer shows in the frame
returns value=48 unit=°F
